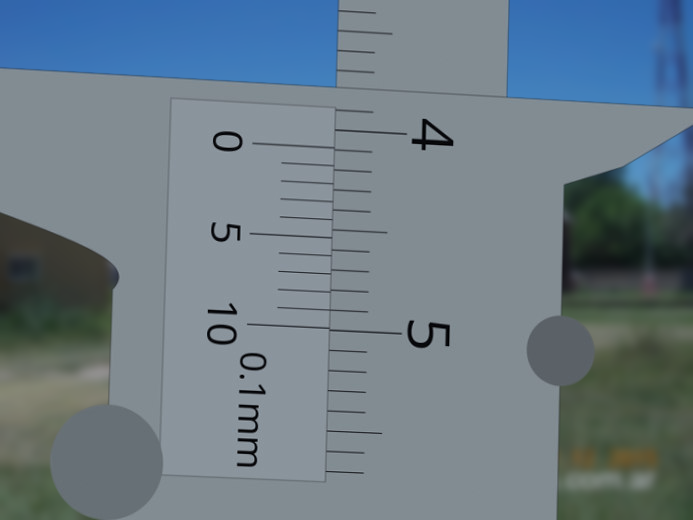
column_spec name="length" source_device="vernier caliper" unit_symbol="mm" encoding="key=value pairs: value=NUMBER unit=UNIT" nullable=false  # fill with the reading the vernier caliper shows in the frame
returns value=40.9 unit=mm
